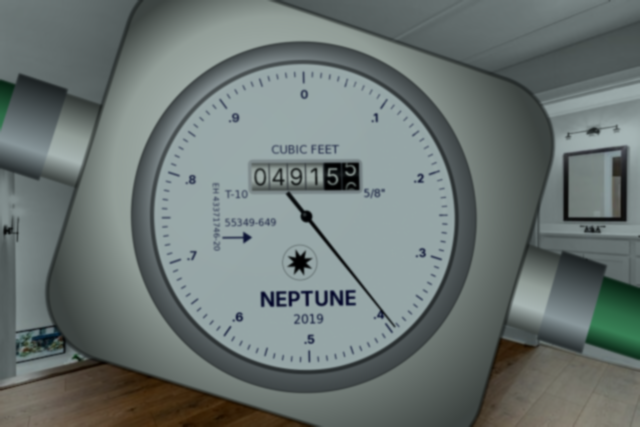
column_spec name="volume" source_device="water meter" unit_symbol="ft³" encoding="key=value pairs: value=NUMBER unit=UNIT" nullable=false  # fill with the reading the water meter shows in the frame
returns value=49155.39 unit=ft³
